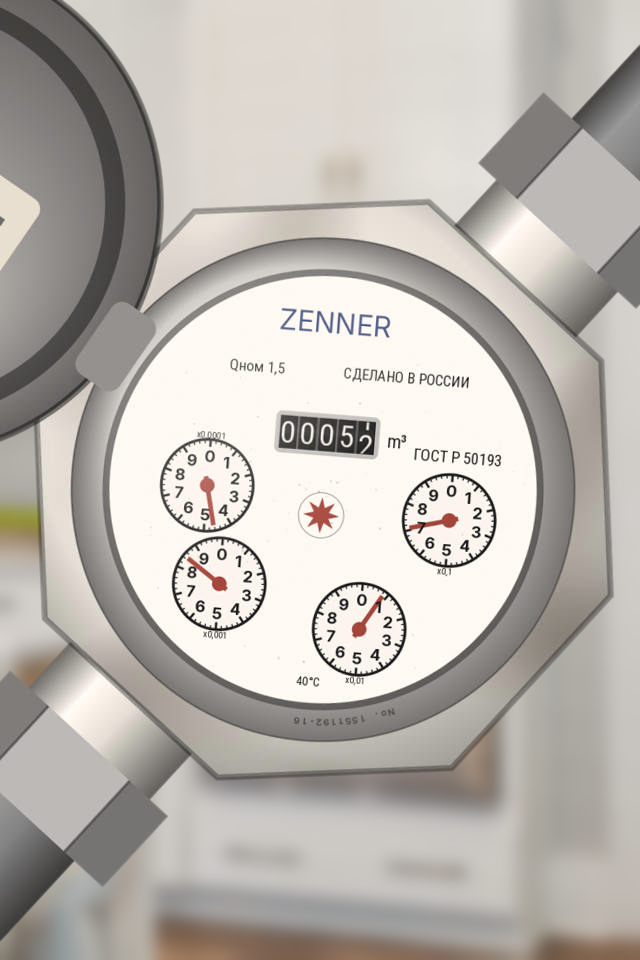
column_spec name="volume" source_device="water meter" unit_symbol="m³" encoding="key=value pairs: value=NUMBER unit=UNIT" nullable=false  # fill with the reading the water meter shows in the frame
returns value=51.7084 unit=m³
